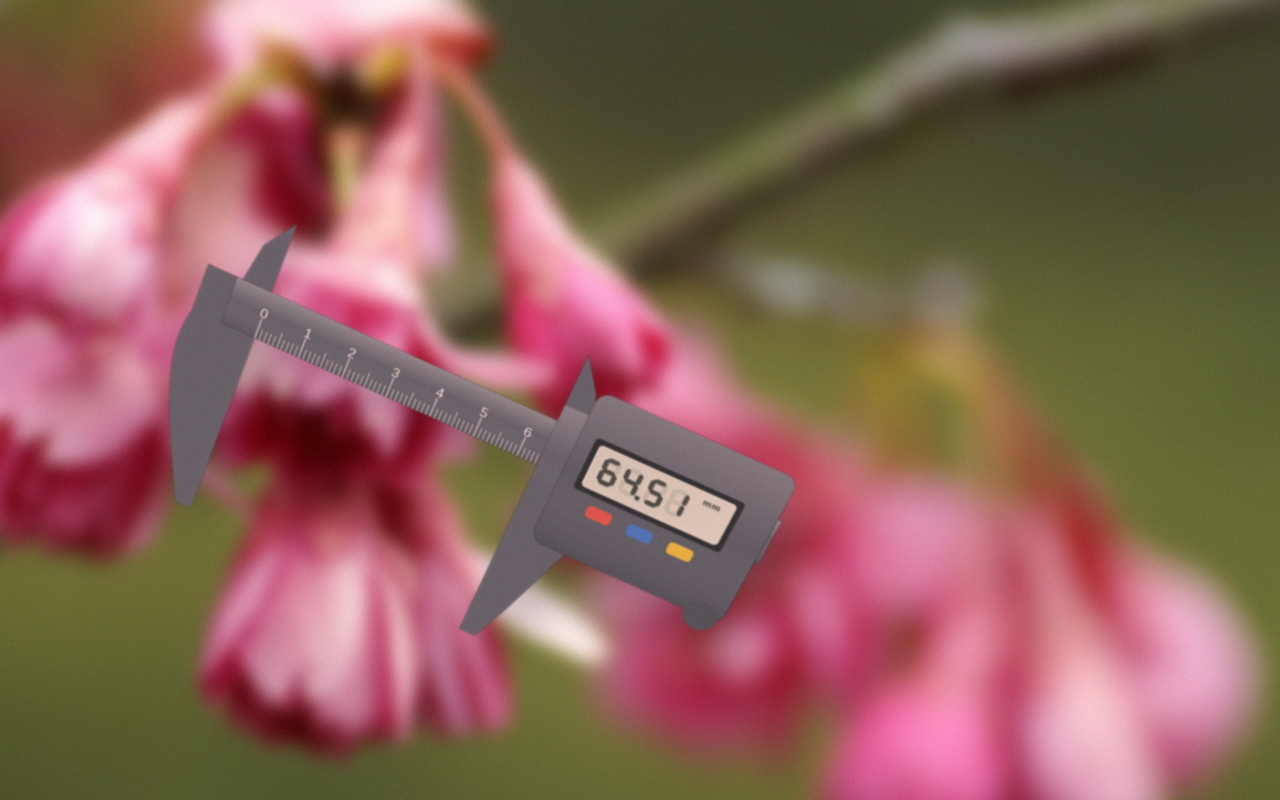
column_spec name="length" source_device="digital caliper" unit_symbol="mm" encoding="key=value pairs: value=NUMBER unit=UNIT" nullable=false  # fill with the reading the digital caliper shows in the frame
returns value=64.51 unit=mm
